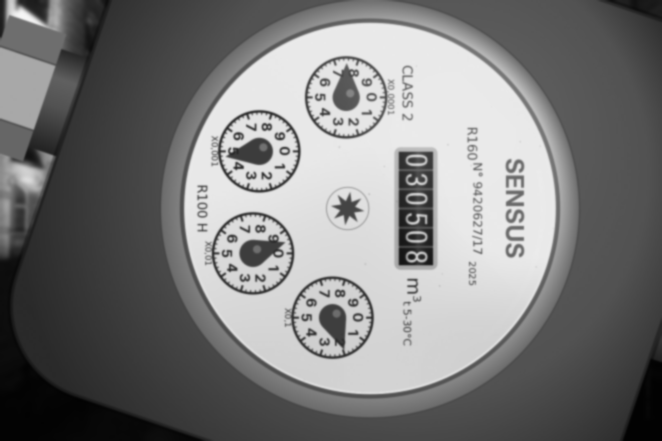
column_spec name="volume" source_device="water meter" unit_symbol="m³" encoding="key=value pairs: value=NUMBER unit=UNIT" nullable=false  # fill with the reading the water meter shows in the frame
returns value=30508.1947 unit=m³
